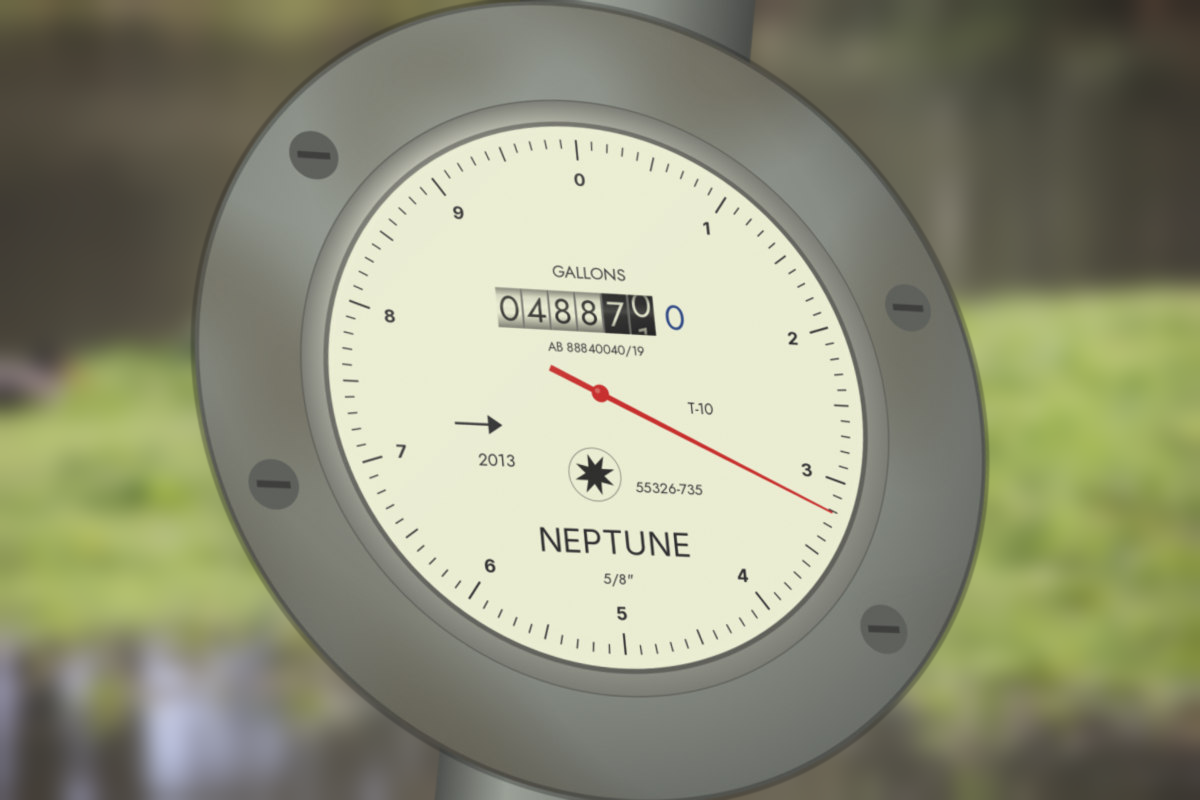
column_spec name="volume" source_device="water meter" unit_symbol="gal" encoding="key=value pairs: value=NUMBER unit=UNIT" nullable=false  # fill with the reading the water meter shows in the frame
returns value=488703.2 unit=gal
